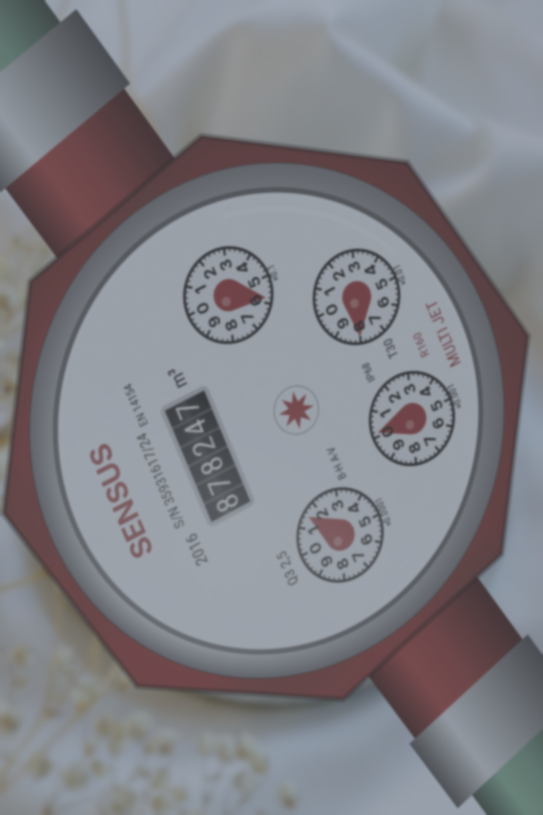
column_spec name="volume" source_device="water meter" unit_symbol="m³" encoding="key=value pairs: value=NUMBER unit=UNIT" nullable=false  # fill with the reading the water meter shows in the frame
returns value=878247.5801 unit=m³
